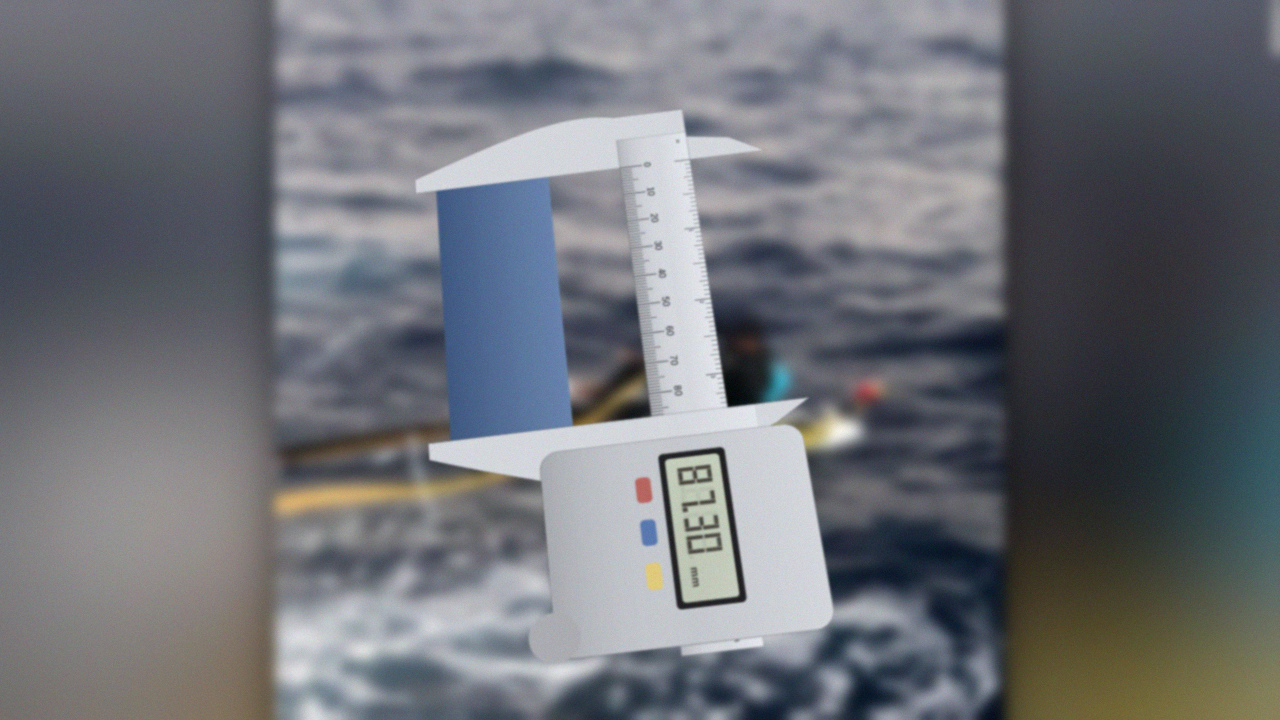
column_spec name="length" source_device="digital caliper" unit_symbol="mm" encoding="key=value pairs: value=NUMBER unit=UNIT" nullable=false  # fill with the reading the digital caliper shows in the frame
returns value=87.30 unit=mm
